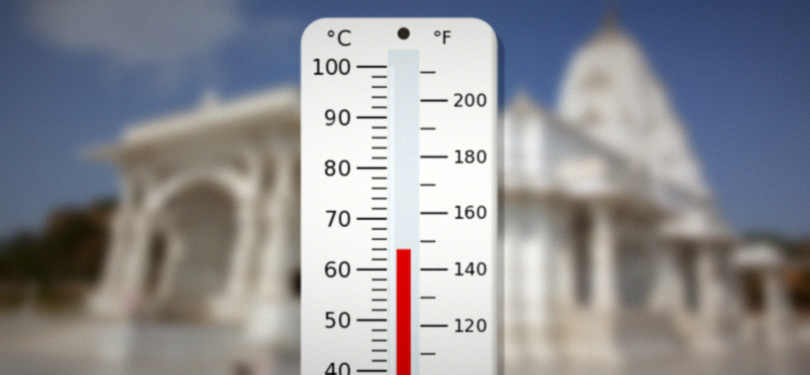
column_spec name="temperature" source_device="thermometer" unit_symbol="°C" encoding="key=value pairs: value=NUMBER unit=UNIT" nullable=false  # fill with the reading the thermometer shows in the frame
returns value=64 unit=°C
